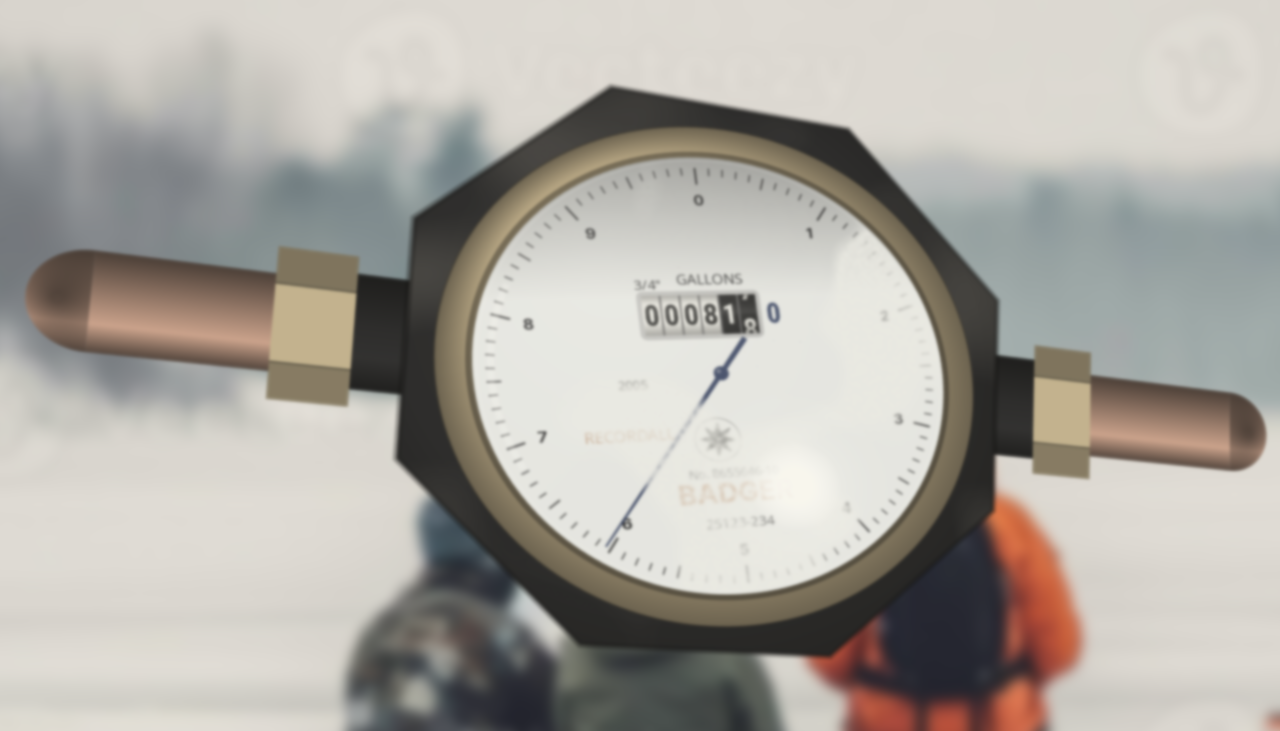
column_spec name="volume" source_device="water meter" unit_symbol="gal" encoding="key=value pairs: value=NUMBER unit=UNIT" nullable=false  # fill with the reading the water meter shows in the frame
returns value=8176.0 unit=gal
